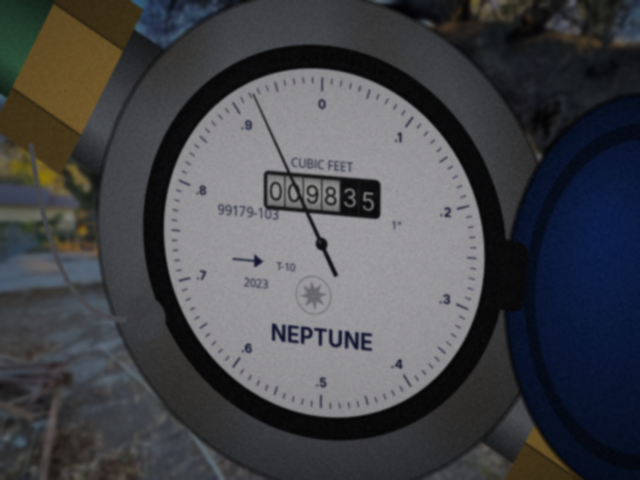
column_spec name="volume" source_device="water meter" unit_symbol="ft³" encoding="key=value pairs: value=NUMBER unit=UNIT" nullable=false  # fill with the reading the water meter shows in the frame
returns value=9834.92 unit=ft³
